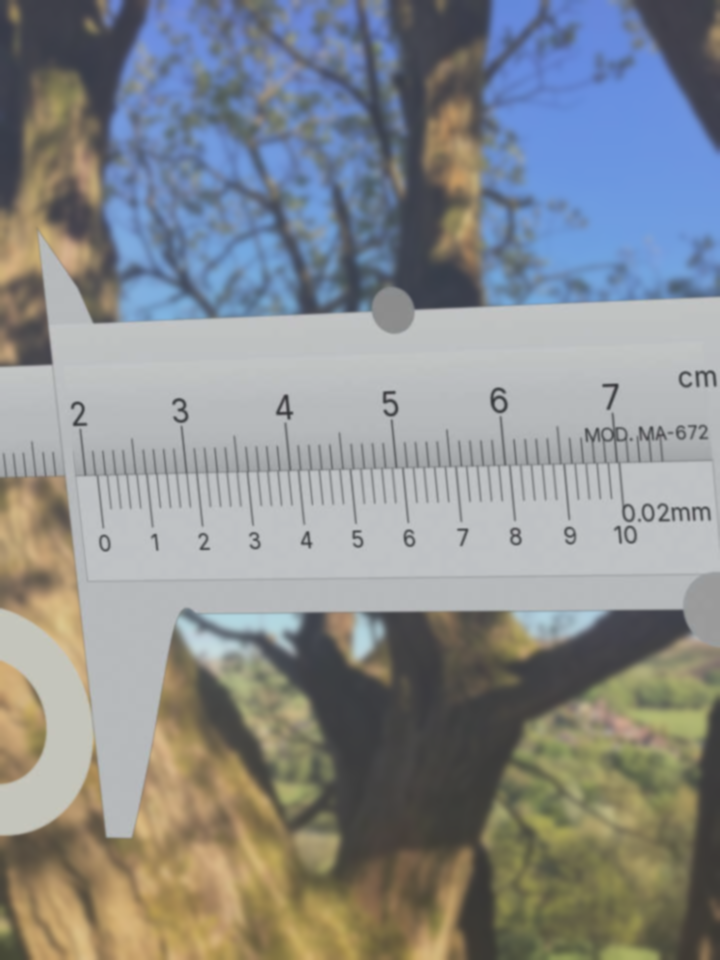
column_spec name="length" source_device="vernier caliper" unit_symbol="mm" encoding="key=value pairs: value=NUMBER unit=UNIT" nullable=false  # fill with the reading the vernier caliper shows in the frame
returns value=21.2 unit=mm
